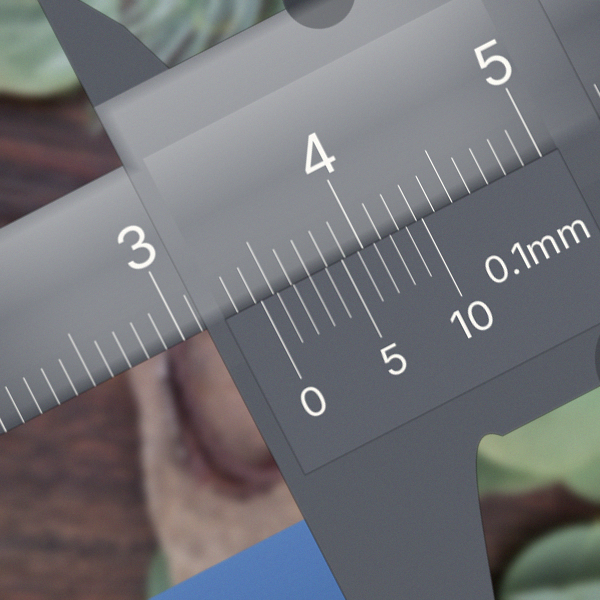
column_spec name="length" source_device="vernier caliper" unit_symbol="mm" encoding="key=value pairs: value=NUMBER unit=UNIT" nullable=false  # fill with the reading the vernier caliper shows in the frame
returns value=34.3 unit=mm
